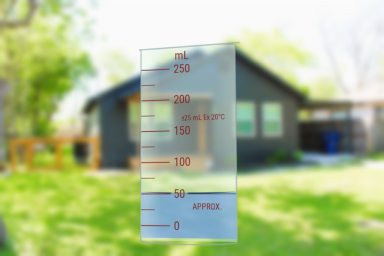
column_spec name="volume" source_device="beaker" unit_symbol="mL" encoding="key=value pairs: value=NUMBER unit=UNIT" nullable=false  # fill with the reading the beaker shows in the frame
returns value=50 unit=mL
